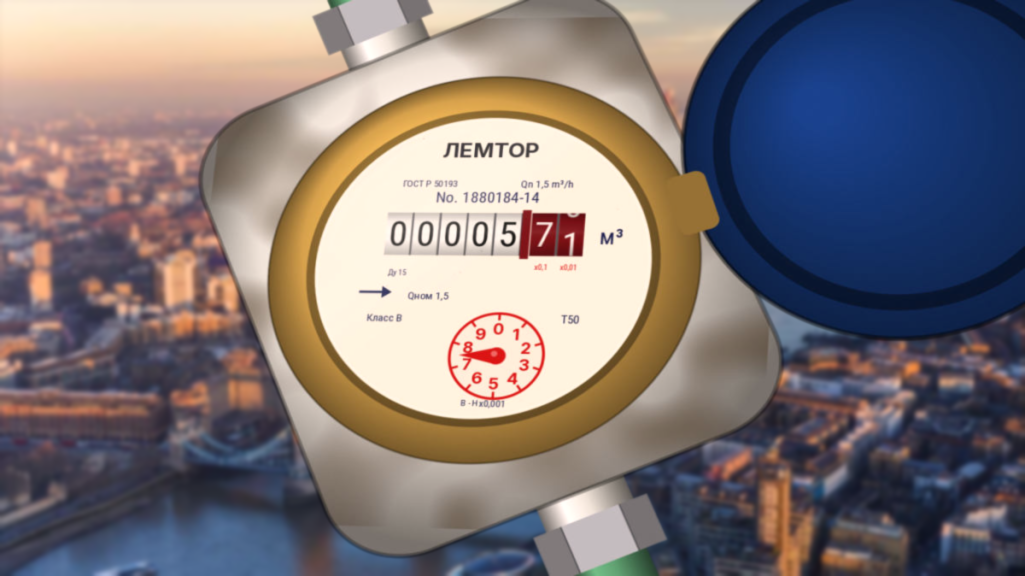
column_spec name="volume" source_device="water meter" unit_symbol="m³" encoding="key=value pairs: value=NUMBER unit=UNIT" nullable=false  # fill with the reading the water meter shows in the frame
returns value=5.707 unit=m³
